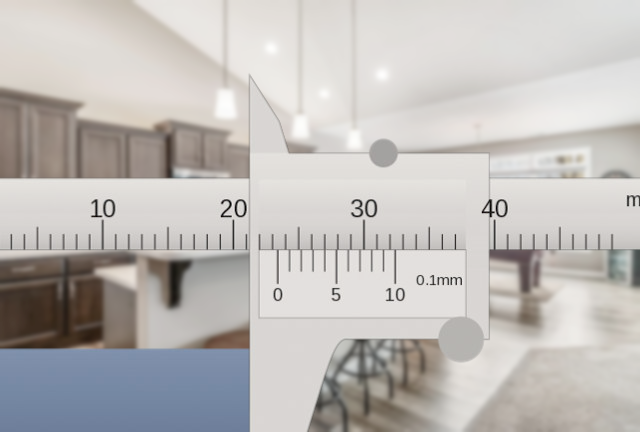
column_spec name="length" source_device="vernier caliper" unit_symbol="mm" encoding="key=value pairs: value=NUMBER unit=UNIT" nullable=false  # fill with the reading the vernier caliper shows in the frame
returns value=23.4 unit=mm
